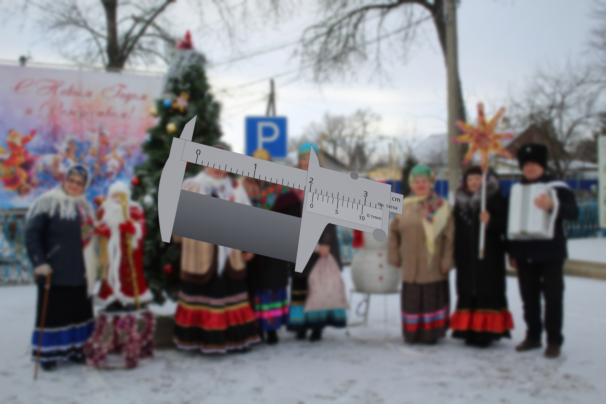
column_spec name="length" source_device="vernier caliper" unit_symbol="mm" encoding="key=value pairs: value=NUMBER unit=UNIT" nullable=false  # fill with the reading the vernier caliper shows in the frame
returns value=20.6 unit=mm
